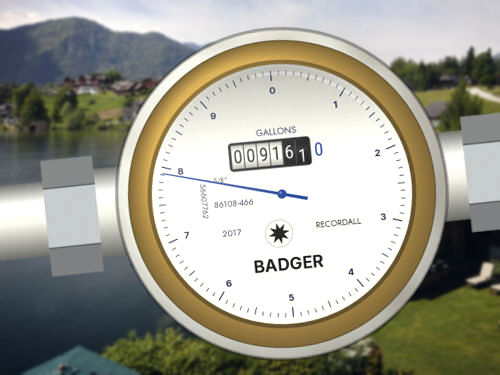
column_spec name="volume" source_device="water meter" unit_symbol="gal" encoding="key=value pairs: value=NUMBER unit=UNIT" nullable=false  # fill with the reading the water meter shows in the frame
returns value=91607.9 unit=gal
